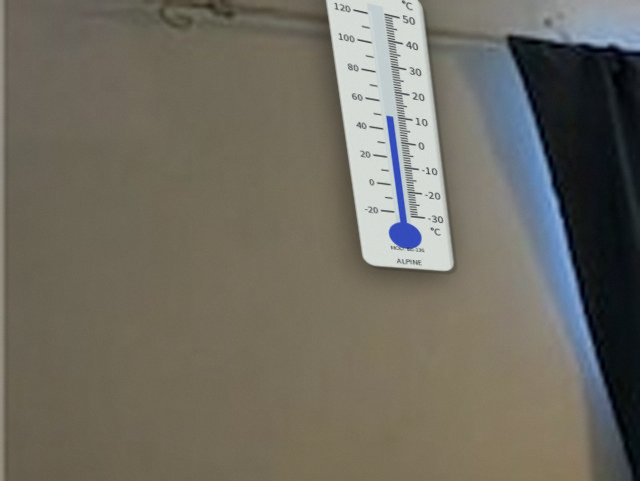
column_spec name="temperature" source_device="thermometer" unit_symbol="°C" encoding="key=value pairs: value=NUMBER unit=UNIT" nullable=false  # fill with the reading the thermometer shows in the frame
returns value=10 unit=°C
